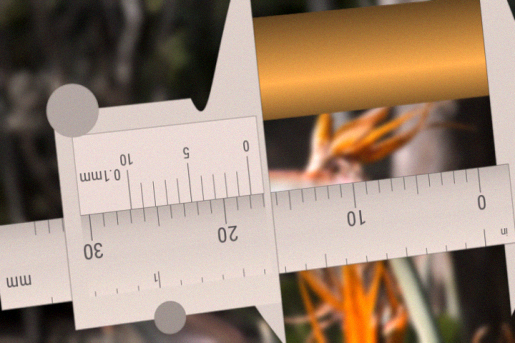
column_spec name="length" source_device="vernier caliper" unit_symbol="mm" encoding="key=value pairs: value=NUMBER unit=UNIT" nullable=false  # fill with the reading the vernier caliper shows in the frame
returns value=17.9 unit=mm
